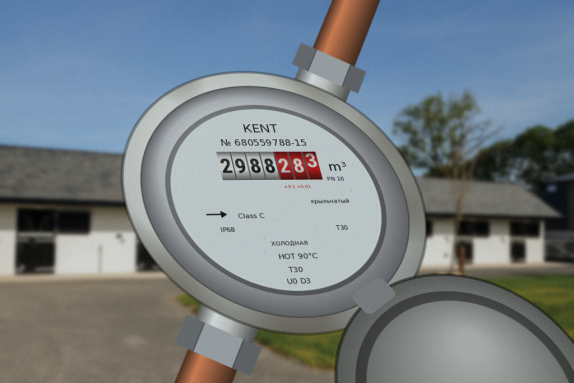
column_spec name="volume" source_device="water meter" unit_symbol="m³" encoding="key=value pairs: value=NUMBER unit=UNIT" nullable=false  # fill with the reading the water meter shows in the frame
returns value=2988.283 unit=m³
